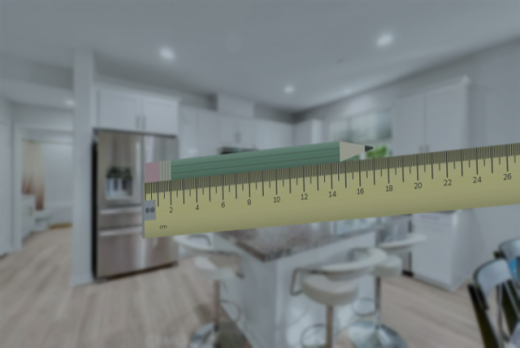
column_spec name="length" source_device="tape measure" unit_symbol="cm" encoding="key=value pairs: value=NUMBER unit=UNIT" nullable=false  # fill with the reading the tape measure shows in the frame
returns value=17 unit=cm
